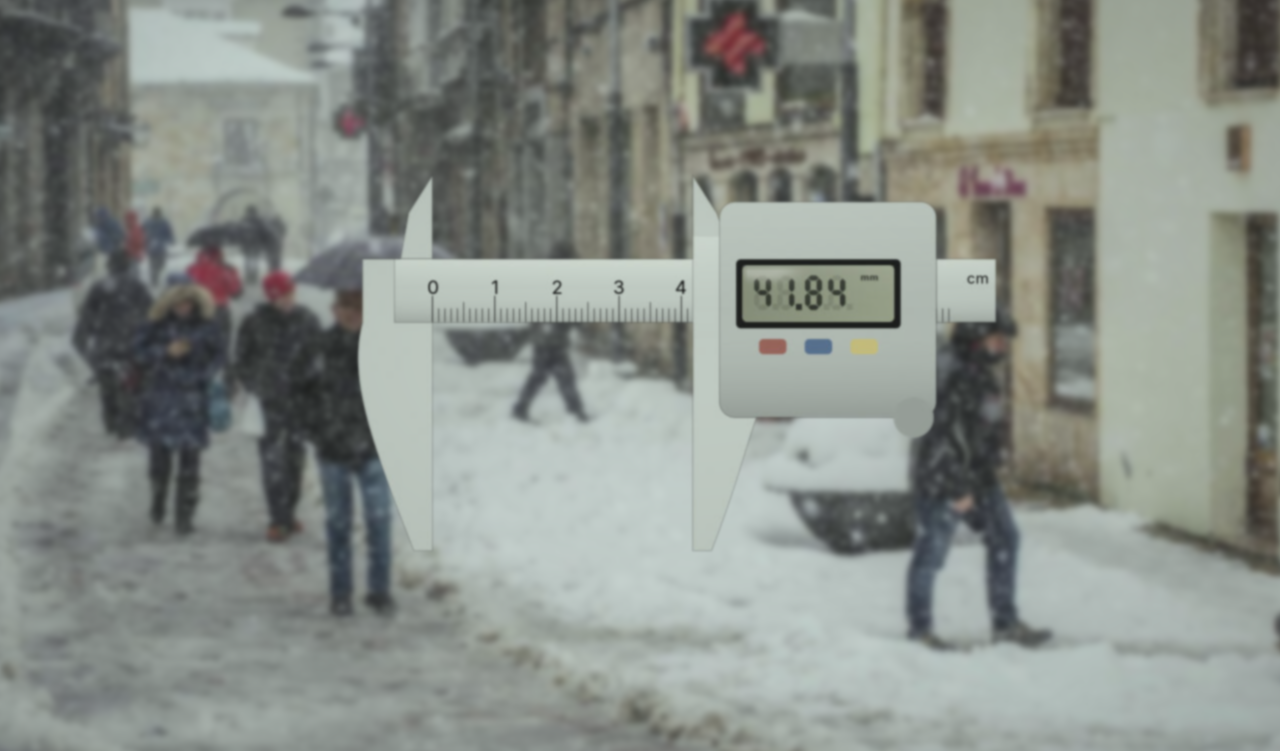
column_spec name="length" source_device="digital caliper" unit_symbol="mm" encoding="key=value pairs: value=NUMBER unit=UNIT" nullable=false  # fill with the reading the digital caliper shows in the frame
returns value=41.84 unit=mm
